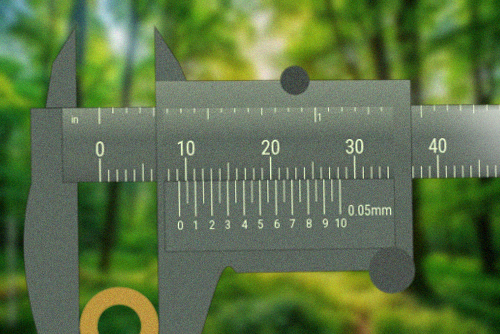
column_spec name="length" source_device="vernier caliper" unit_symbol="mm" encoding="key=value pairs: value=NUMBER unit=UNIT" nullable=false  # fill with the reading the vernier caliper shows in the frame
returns value=9.2 unit=mm
